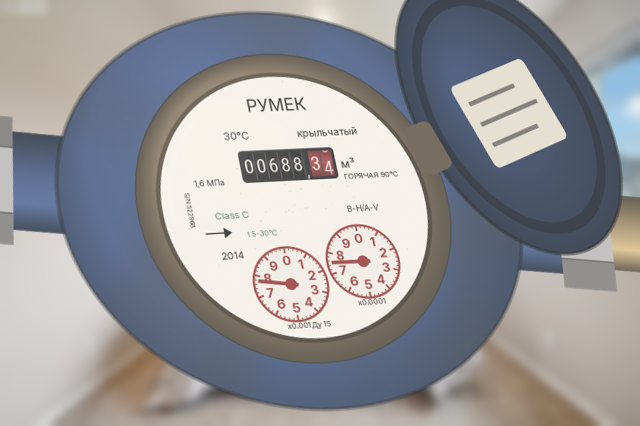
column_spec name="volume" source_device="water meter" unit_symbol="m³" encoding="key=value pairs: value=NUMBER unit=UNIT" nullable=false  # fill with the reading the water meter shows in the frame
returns value=688.3377 unit=m³
